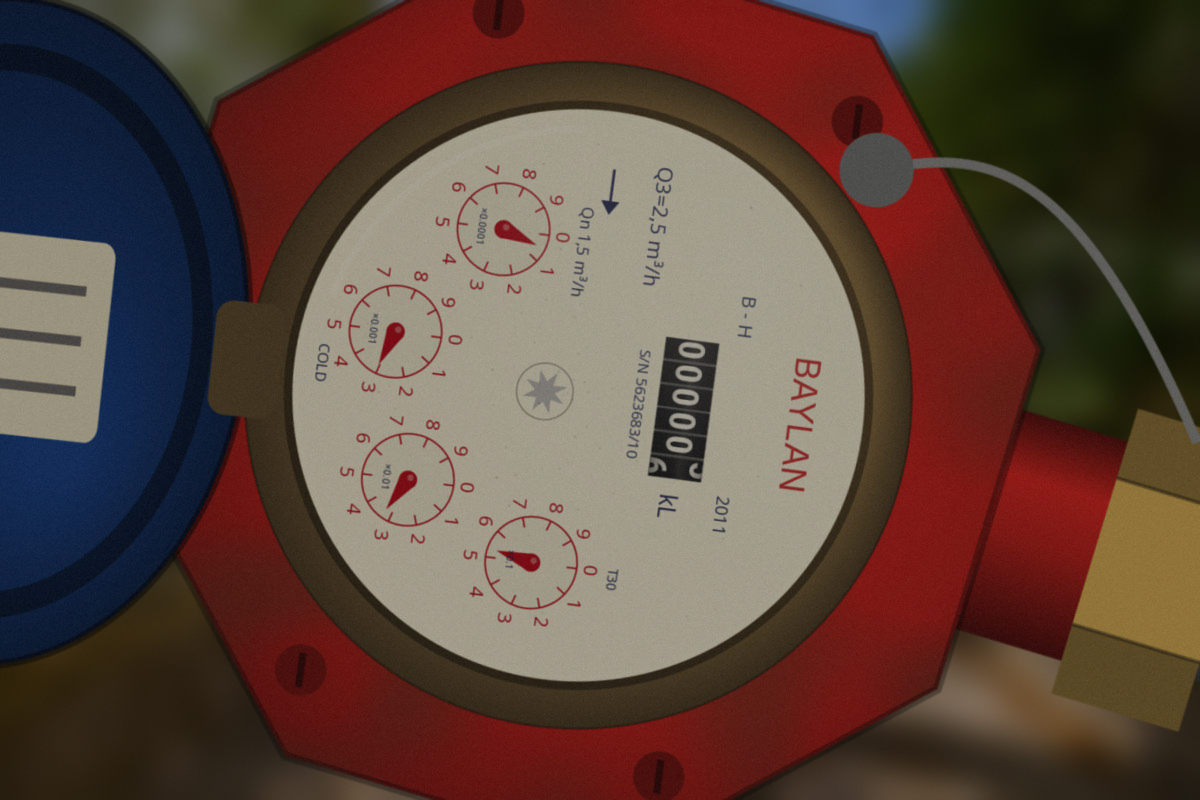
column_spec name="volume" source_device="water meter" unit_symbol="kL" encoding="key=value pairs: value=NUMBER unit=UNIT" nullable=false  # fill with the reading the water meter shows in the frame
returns value=5.5330 unit=kL
